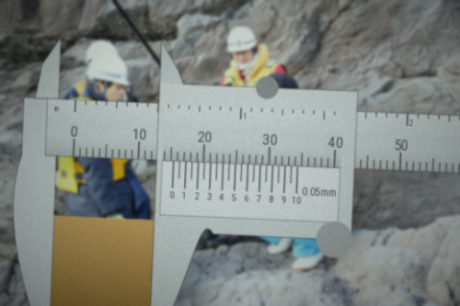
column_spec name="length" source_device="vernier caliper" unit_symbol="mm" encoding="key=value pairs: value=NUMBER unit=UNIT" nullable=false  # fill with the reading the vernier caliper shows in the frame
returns value=15.4 unit=mm
